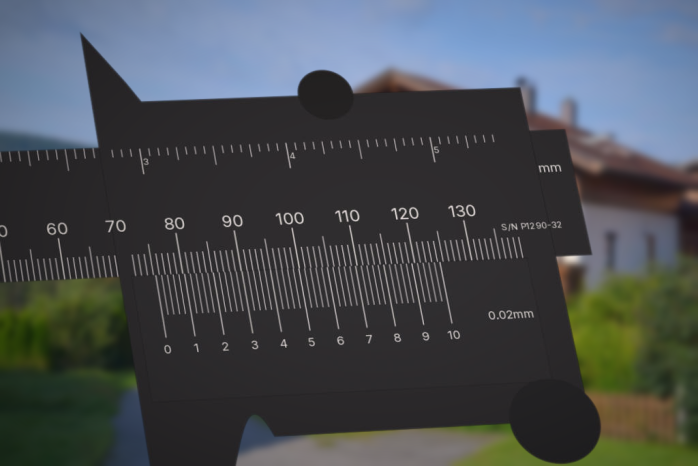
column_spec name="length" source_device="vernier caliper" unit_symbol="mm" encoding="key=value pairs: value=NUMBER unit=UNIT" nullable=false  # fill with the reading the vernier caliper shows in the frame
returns value=75.4 unit=mm
